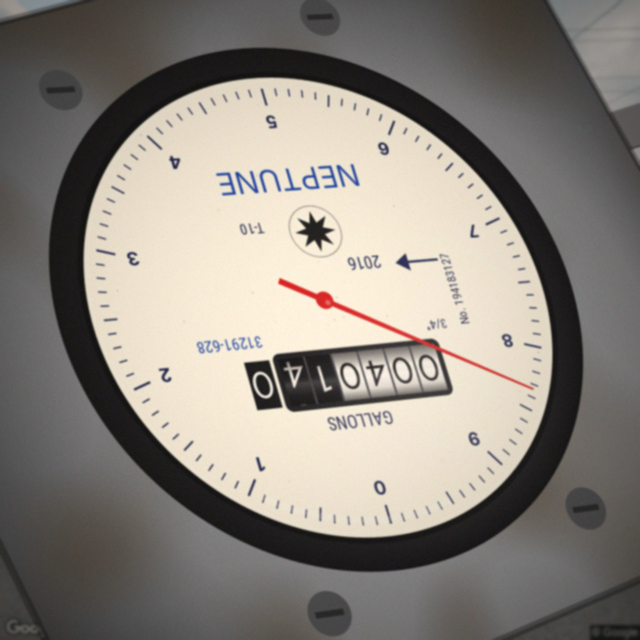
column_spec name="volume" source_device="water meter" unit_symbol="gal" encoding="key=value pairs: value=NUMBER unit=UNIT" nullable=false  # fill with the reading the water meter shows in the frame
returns value=40138.3 unit=gal
